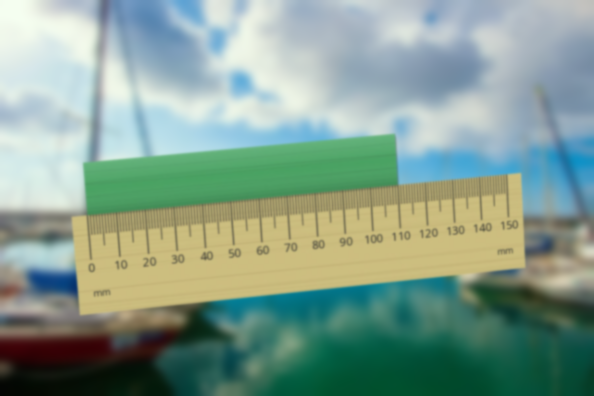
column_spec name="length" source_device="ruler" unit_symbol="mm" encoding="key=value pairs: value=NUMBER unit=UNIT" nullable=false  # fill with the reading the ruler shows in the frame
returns value=110 unit=mm
